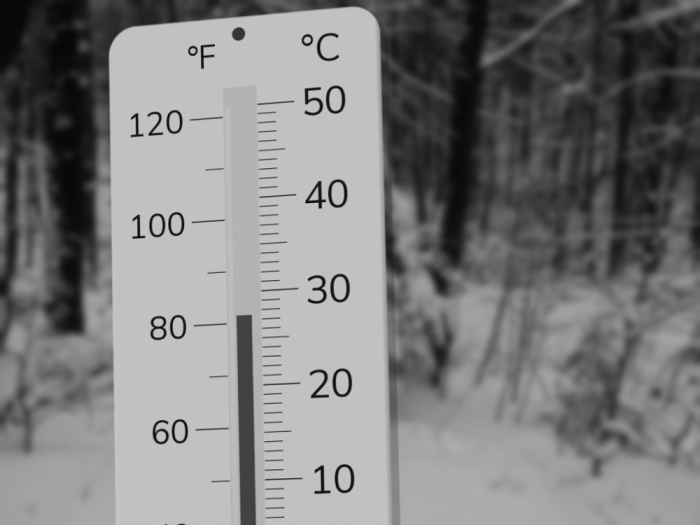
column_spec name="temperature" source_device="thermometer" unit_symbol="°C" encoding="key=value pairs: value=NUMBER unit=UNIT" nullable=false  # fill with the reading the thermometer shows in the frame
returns value=27.5 unit=°C
